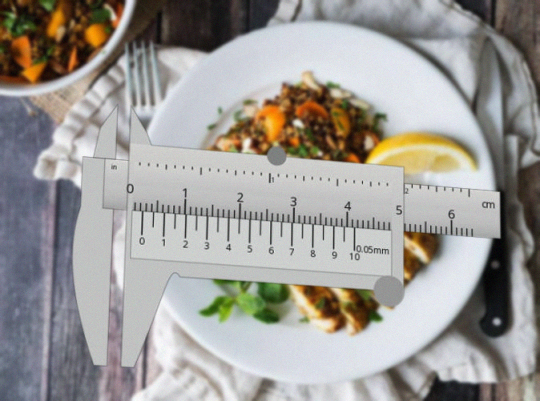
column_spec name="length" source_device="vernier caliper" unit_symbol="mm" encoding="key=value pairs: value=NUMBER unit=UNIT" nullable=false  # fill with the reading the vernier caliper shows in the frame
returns value=2.4 unit=mm
